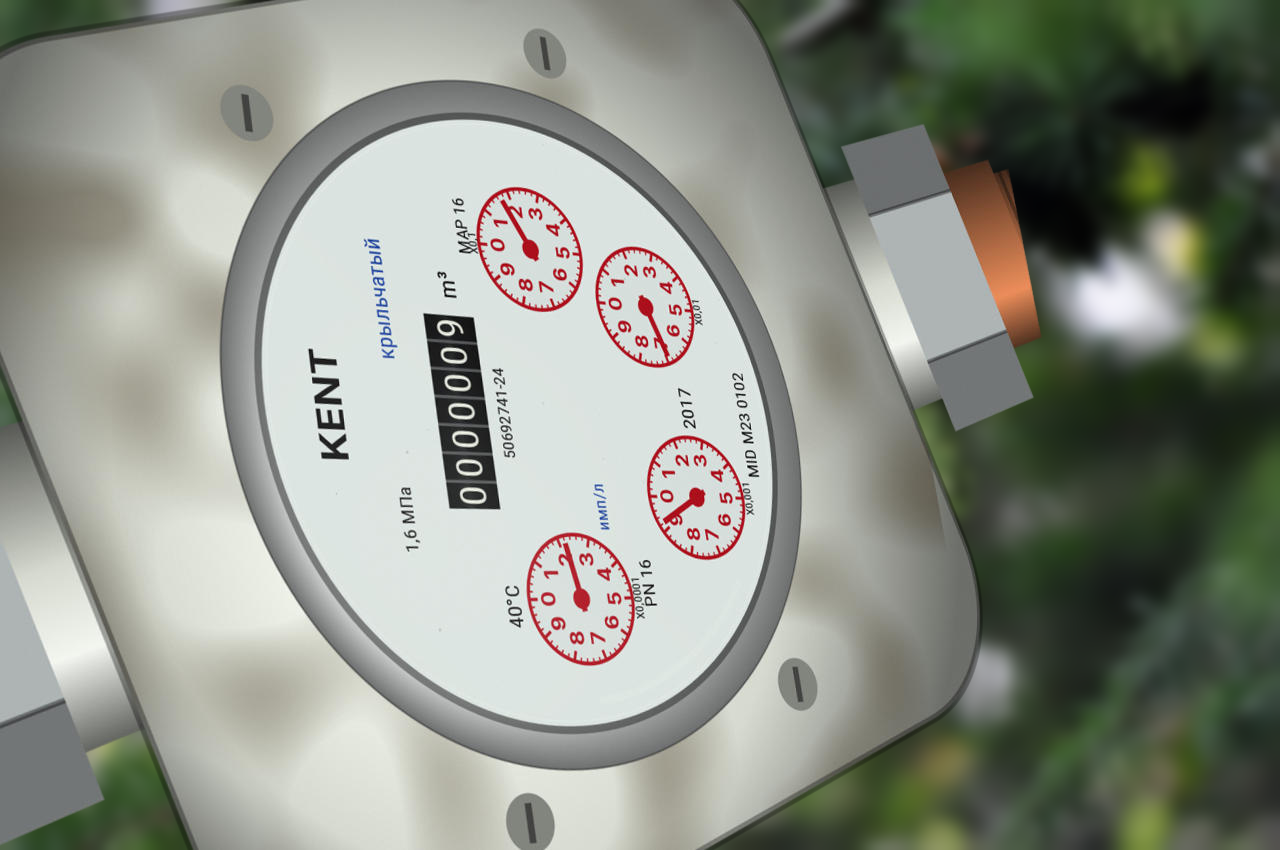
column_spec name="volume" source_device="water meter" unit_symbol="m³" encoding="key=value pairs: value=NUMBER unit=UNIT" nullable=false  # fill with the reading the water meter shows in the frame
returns value=9.1692 unit=m³
